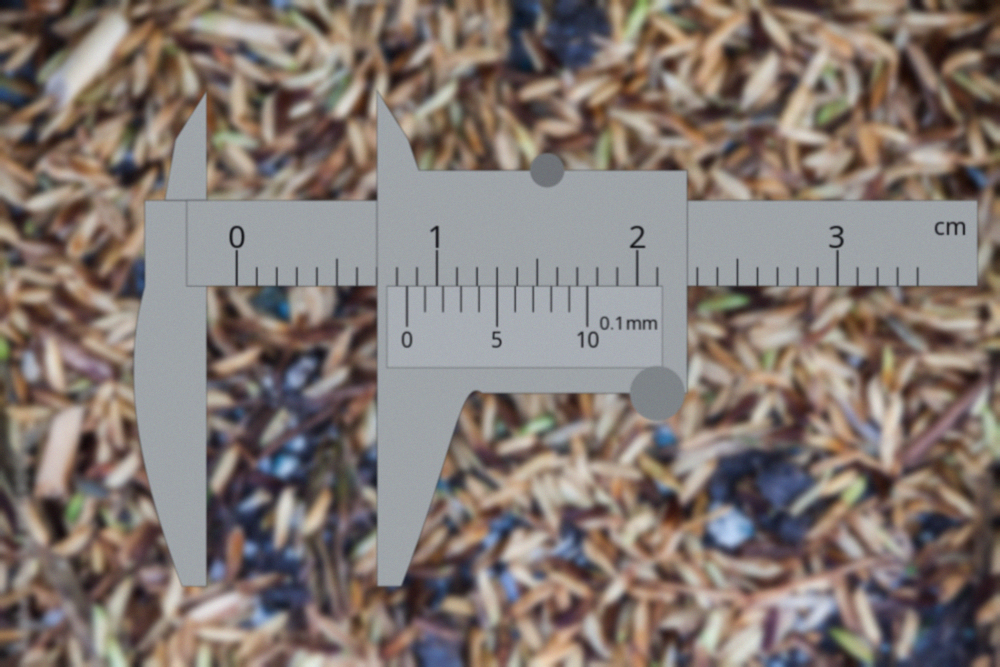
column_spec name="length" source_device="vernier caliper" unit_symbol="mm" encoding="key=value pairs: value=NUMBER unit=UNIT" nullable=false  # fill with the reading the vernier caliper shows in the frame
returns value=8.5 unit=mm
